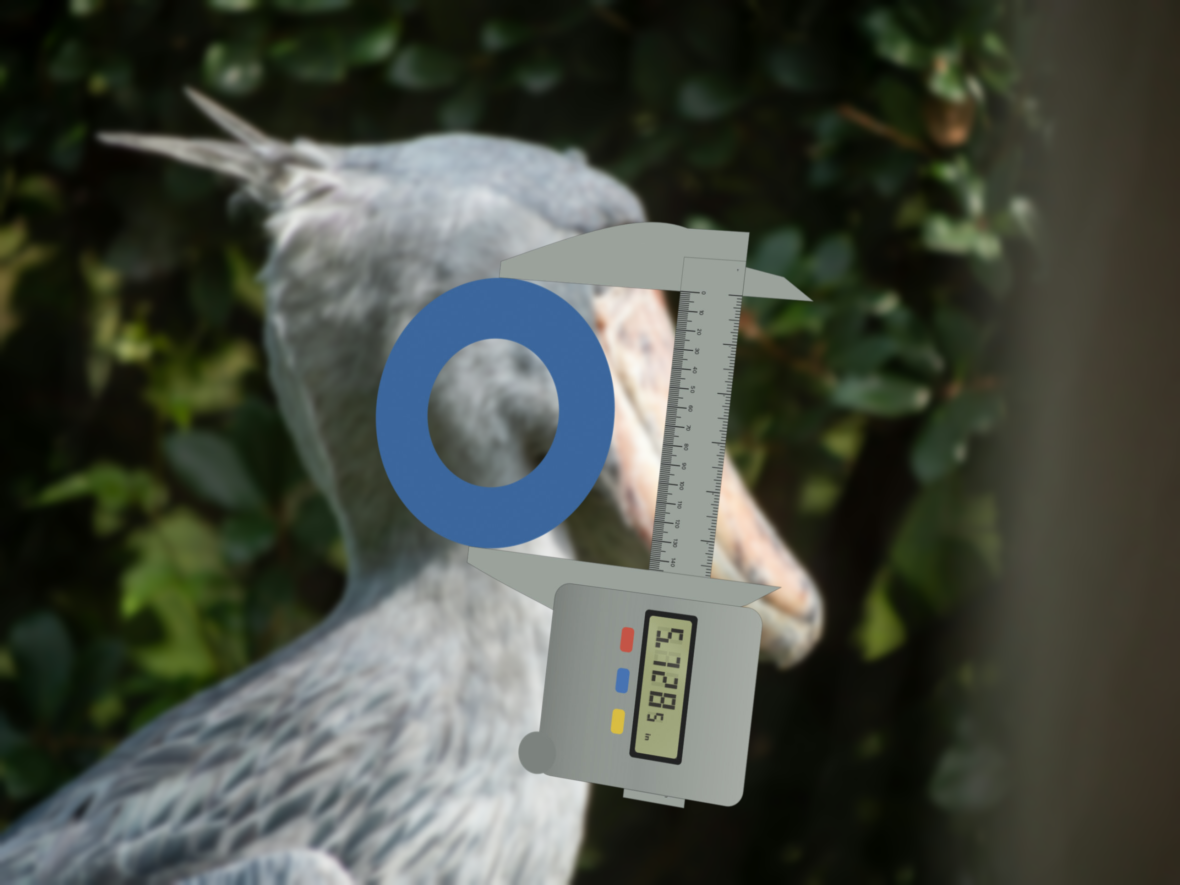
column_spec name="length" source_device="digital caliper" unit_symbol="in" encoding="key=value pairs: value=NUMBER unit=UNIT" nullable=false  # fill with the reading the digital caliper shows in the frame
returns value=5.7285 unit=in
